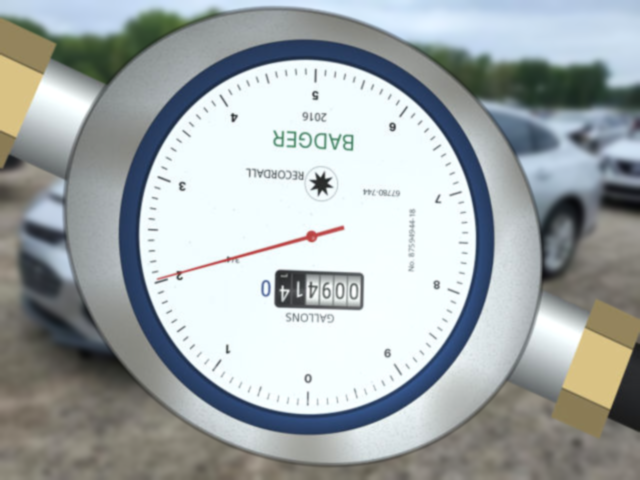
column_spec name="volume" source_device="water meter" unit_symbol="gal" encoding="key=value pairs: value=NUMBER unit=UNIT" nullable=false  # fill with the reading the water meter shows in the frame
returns value=94142.0 unit=gal
